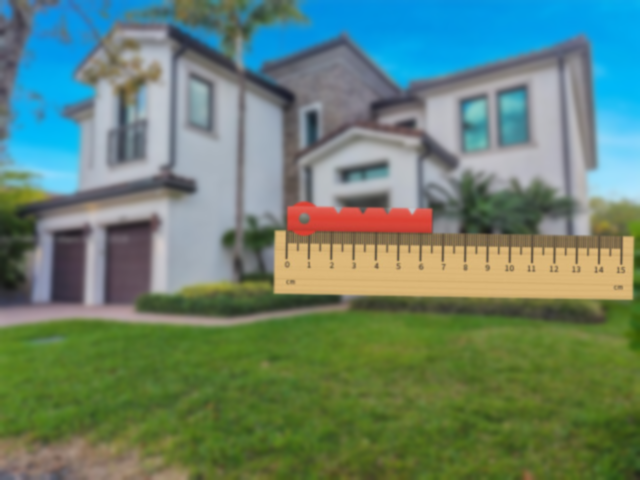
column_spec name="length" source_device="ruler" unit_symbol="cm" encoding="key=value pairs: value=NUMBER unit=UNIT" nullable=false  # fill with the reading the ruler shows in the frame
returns value=6.5 unit=cm
